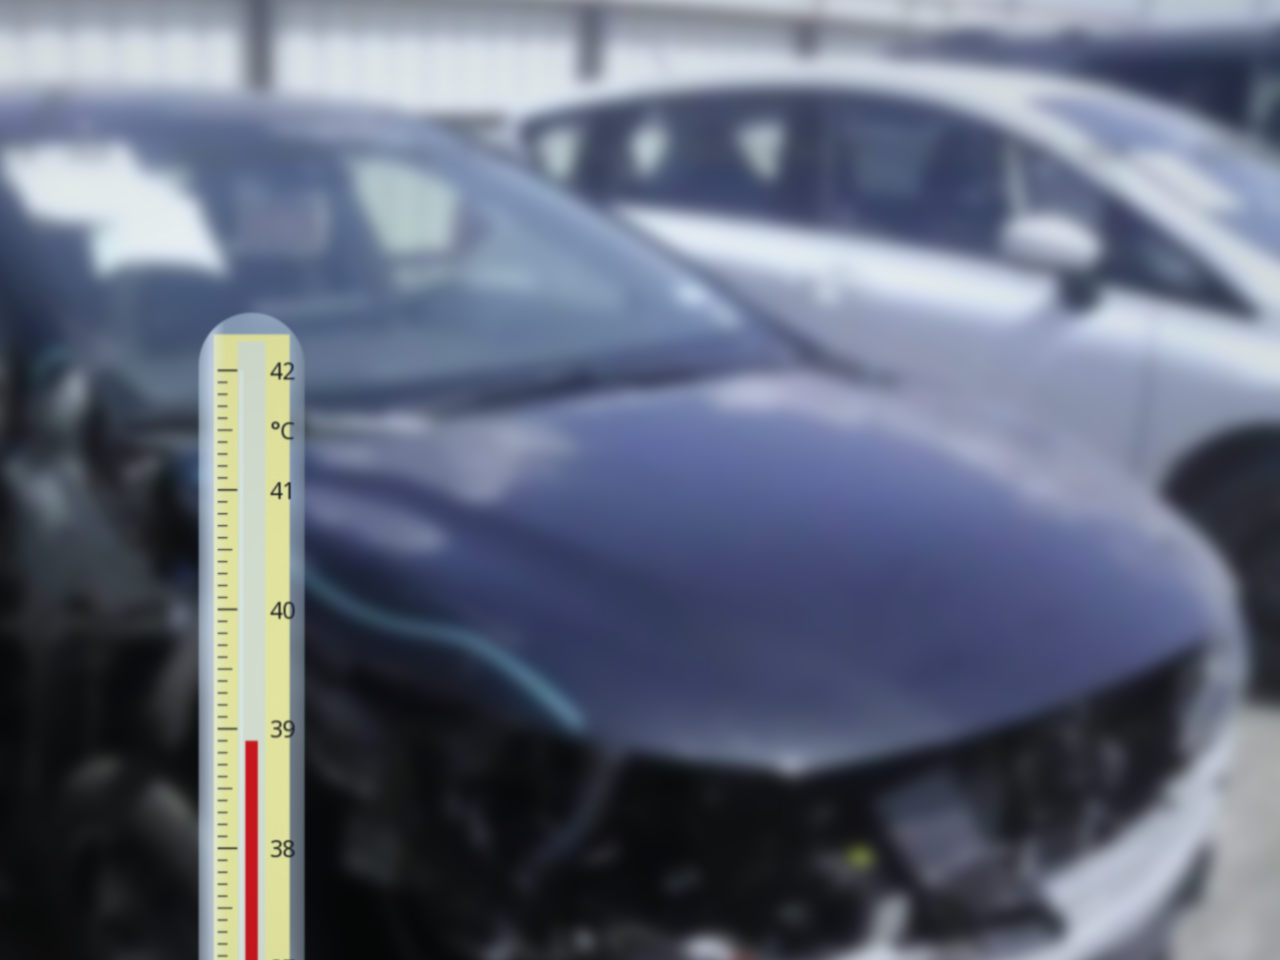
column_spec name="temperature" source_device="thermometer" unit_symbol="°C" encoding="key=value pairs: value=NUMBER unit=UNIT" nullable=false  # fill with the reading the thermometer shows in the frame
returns value=38.9 unit=°C
